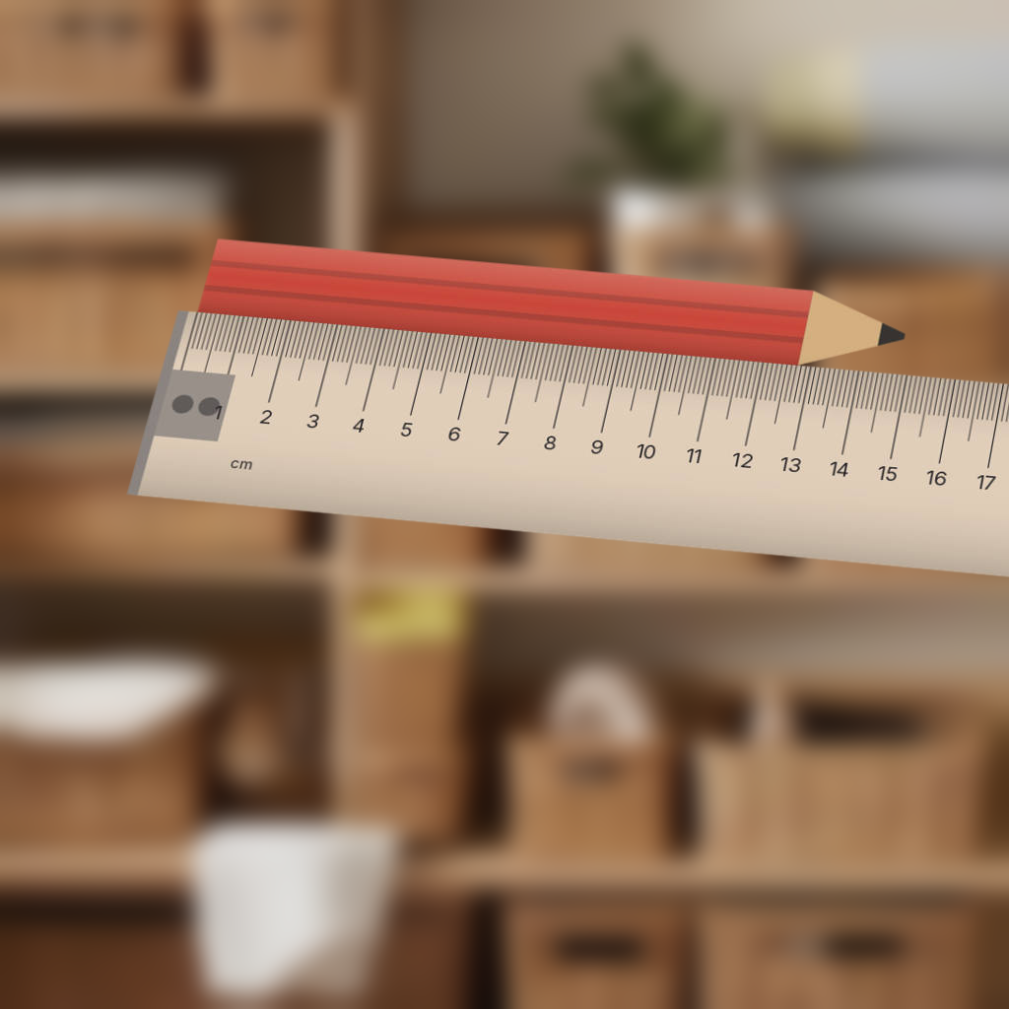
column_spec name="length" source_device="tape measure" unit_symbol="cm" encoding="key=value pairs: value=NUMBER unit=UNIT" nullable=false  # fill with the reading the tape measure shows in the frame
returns value=14.8 unit=cm
